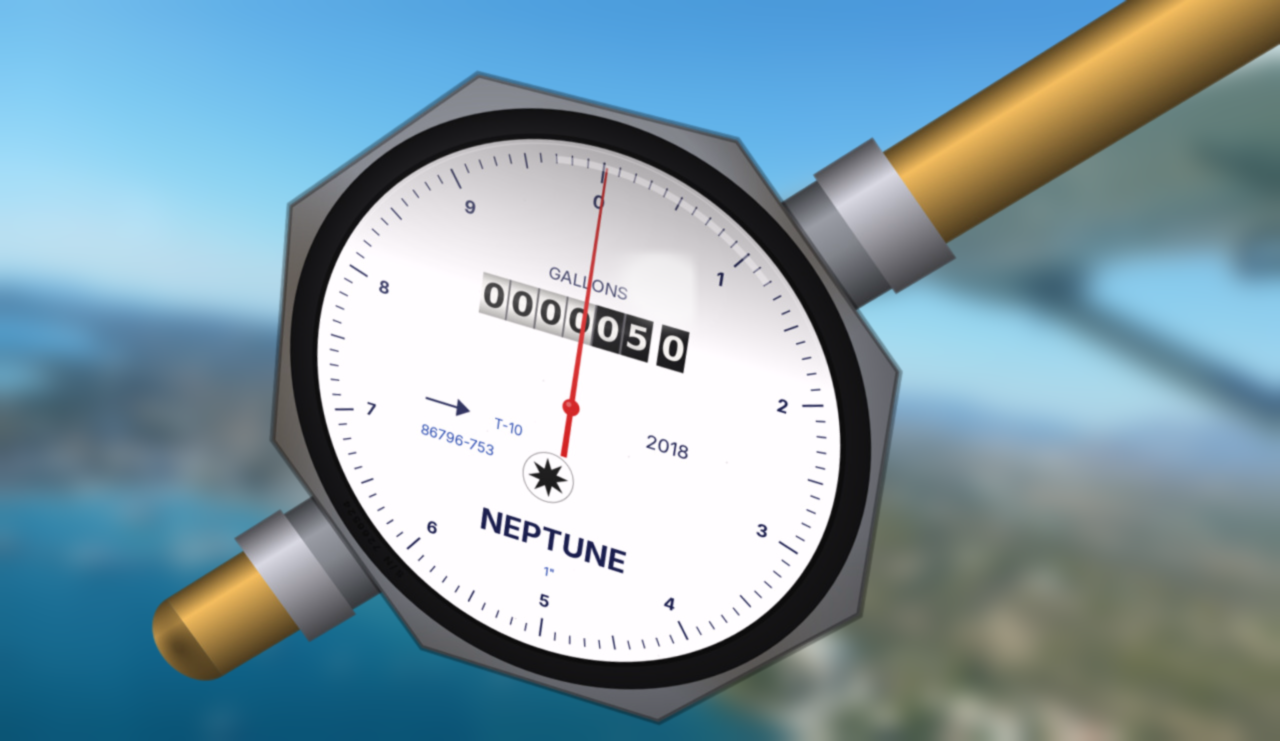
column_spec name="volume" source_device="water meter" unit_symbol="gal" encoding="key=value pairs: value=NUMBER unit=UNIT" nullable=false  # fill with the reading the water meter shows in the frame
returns value=50.0 unit=gal
